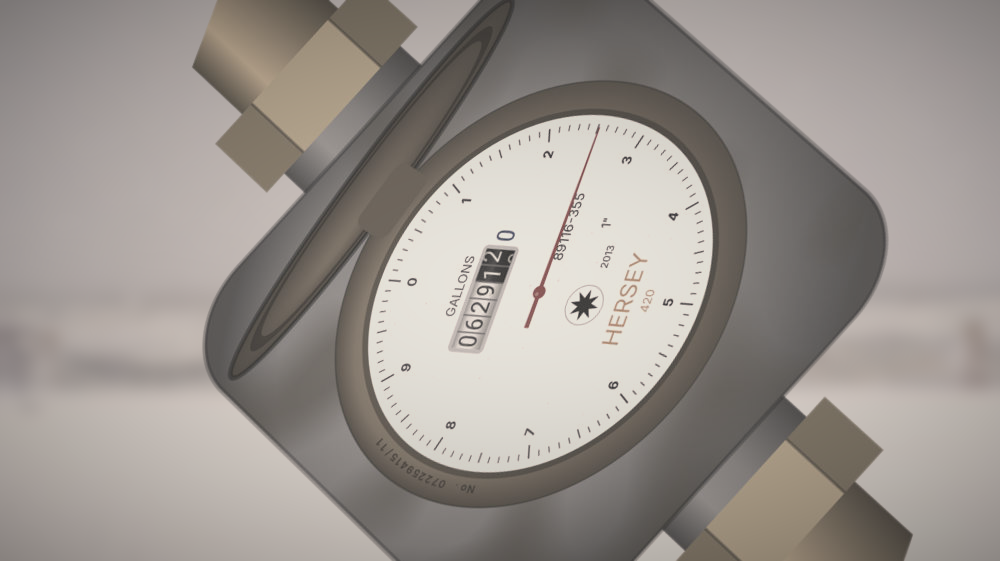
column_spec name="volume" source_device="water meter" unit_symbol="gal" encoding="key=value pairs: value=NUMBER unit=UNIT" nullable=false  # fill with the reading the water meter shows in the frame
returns value=629122.5 unit=gal
